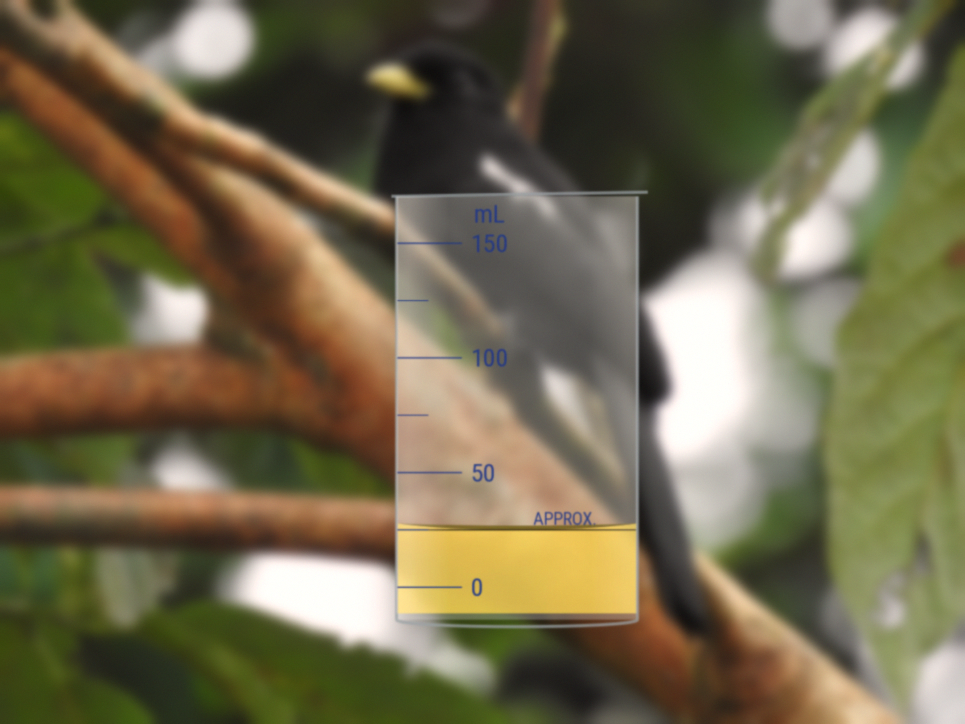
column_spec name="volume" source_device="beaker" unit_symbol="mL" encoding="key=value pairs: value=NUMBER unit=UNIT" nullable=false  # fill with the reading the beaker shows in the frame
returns value=25 unit=mL
